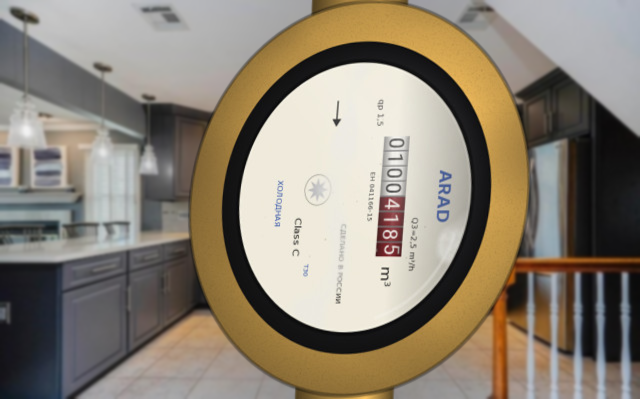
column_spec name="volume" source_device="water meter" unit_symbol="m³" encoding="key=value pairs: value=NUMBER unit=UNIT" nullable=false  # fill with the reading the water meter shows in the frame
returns value=100.4185 unit=m³
